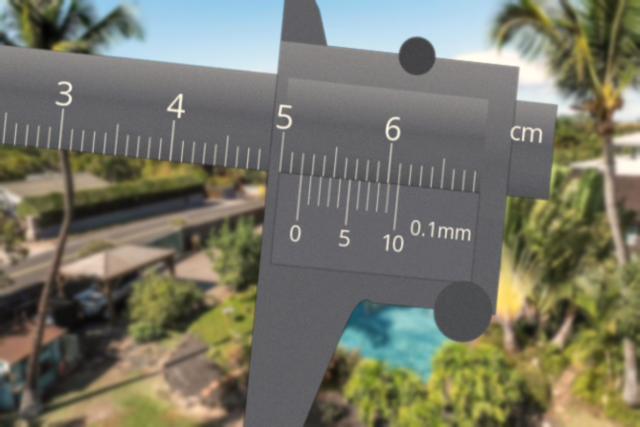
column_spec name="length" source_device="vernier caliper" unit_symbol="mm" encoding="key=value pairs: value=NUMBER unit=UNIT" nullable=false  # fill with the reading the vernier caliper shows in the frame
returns value=52.0 unit=mm
